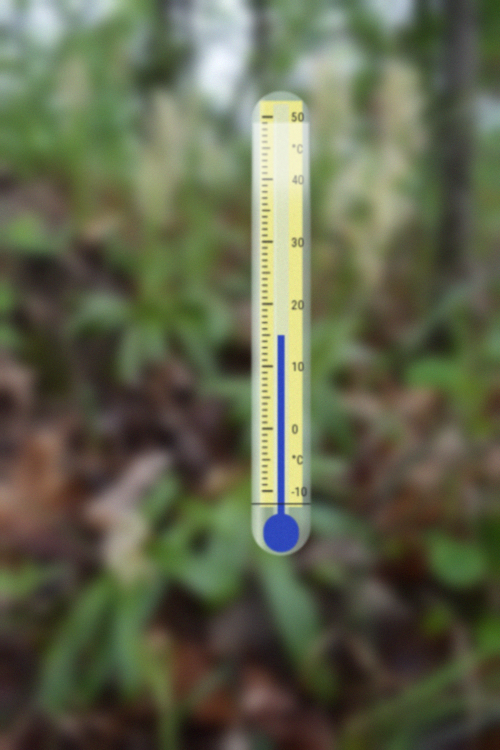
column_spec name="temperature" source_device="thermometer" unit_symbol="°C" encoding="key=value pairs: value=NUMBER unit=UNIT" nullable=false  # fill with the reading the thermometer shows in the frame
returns value=15 unit=°C
